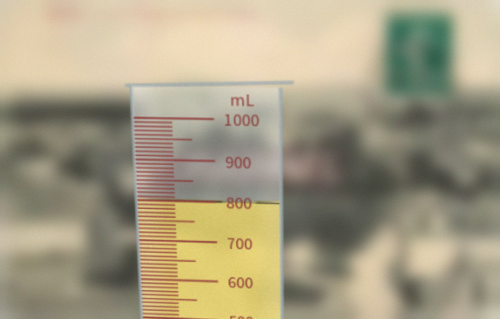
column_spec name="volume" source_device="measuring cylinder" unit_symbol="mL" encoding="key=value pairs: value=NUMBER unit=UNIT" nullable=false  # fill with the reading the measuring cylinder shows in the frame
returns value=800 unit=mL
